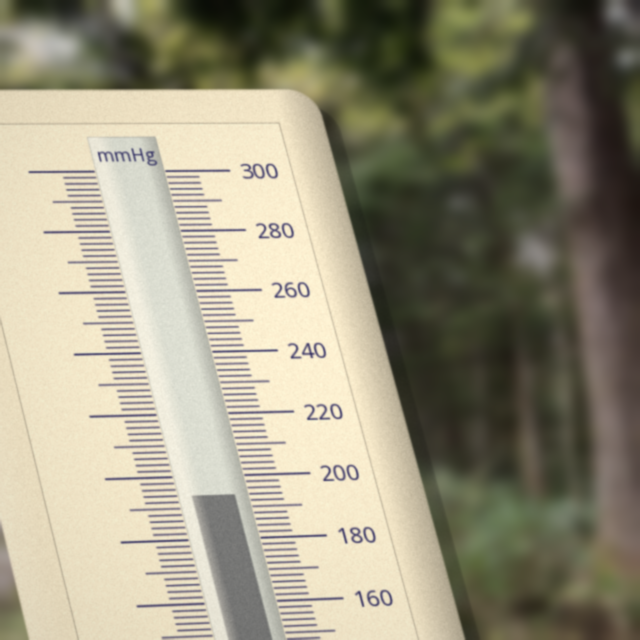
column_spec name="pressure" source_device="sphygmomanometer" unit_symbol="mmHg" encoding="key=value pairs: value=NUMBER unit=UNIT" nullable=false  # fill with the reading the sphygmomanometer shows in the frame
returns value=194 unit=mmHg
